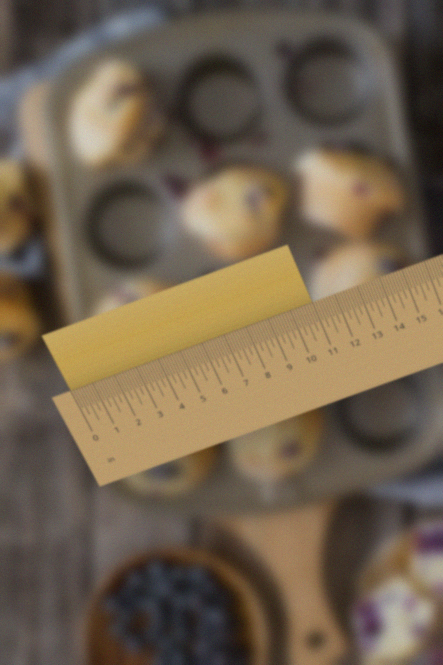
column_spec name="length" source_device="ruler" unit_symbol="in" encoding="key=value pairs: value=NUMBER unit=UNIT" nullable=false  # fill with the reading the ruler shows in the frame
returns value=11 unit=in
